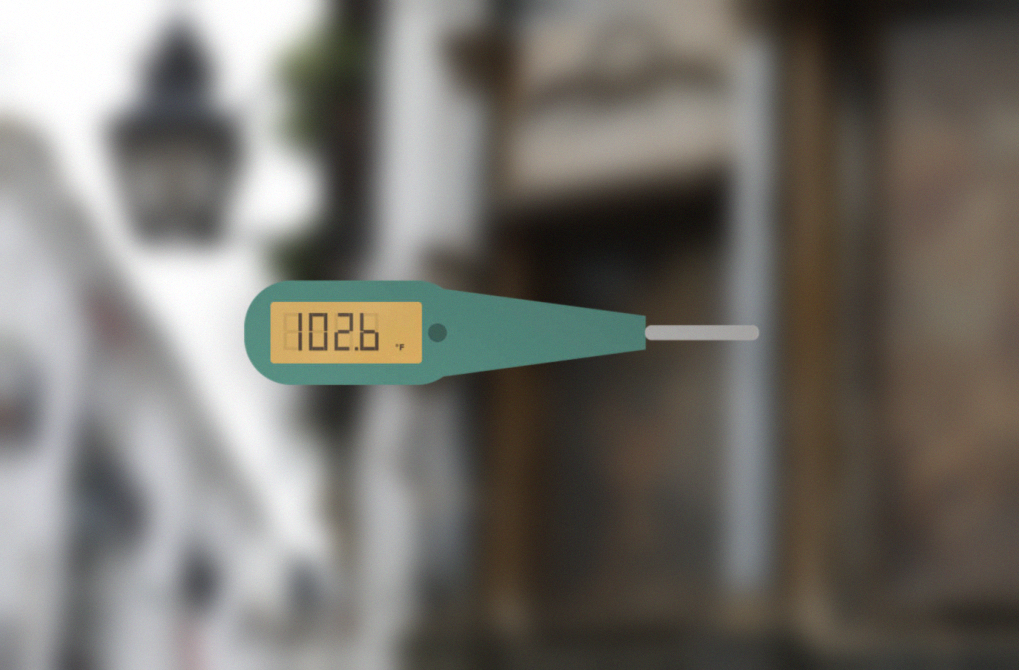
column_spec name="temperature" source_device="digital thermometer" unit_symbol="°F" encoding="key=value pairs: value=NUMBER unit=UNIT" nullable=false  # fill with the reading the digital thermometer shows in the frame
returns value=102.6 unit=°F
